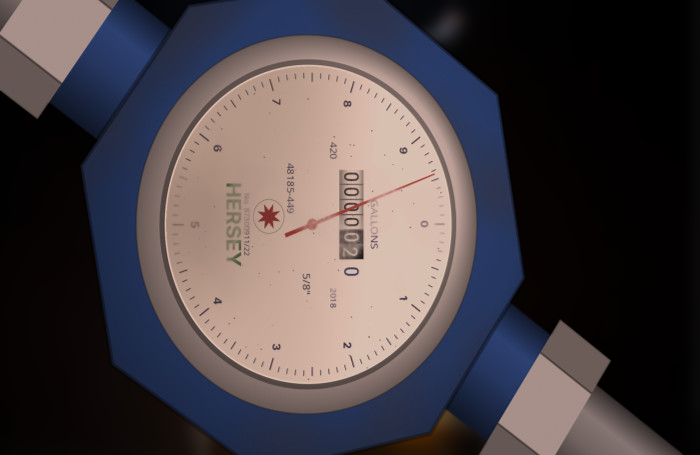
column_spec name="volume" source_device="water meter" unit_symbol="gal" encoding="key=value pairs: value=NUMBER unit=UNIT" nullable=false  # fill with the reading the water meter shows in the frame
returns value=19.4 unit=gal
